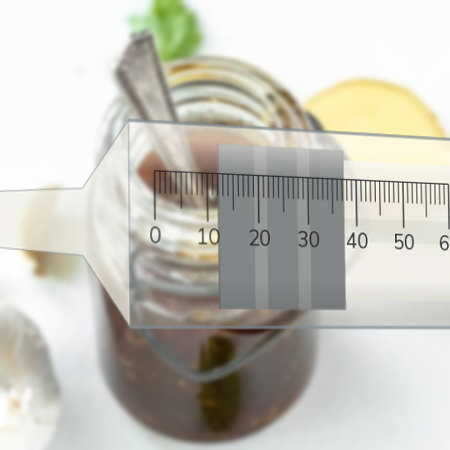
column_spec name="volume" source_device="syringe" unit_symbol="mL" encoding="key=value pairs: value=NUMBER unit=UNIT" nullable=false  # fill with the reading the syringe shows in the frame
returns value=12 unit=mL
